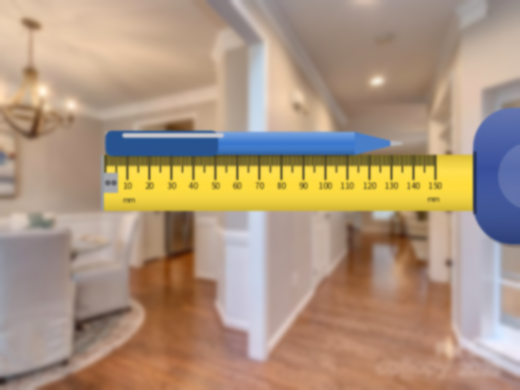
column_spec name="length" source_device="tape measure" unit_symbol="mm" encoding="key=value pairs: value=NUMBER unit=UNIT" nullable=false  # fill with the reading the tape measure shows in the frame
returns value=135 unit=mm
